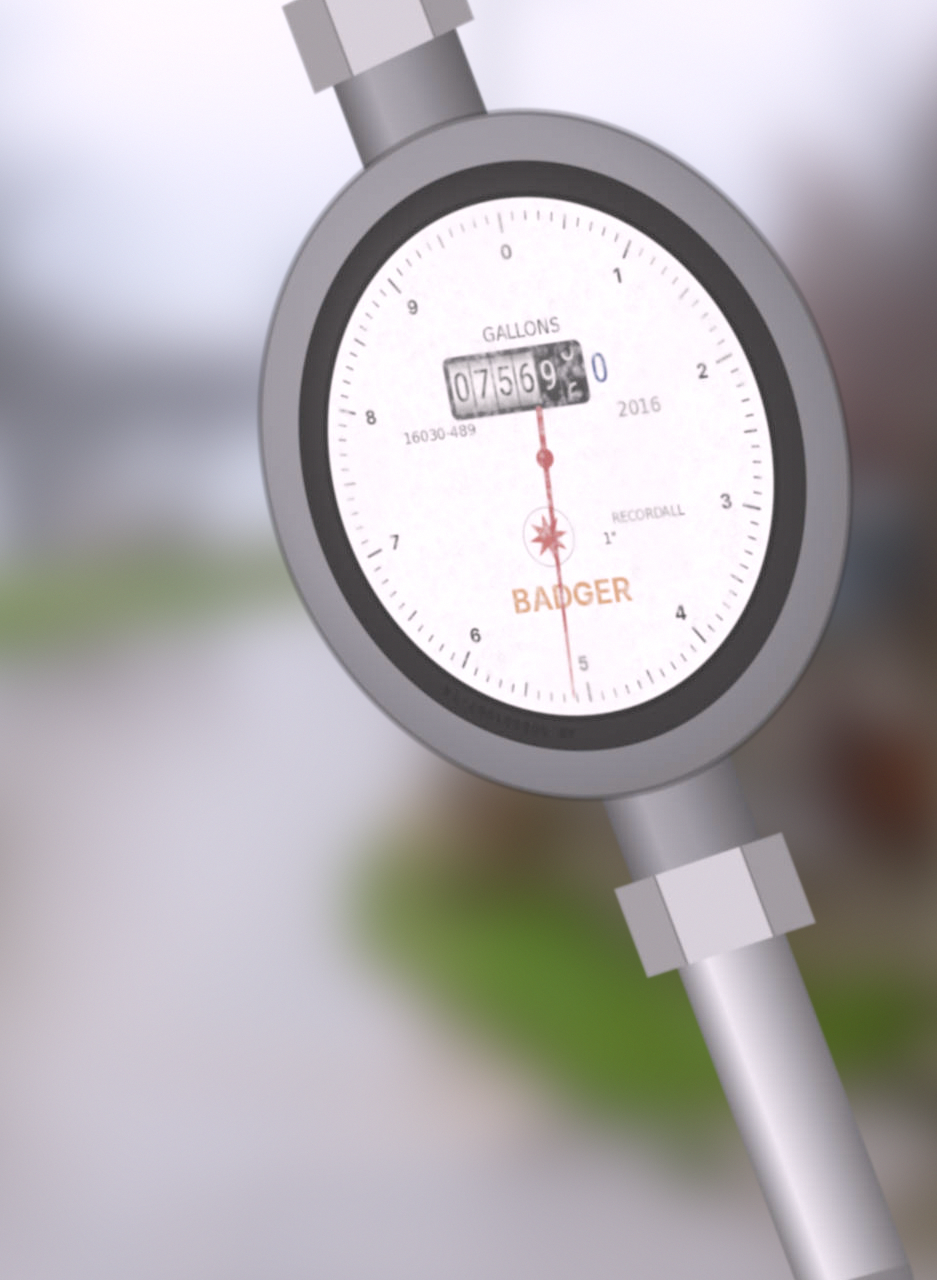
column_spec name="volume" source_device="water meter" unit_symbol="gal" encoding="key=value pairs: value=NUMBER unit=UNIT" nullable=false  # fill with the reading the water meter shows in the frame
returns value=756955.1 unit=gal
